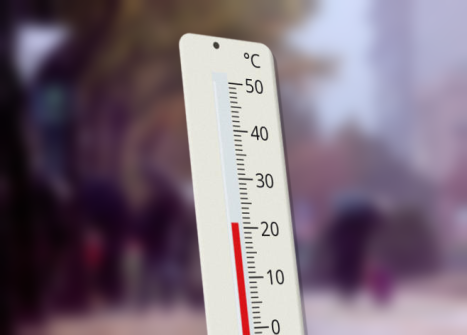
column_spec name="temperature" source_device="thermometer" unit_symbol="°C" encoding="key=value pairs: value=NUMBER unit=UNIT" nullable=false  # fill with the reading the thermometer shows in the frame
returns value=21 unit=°C
